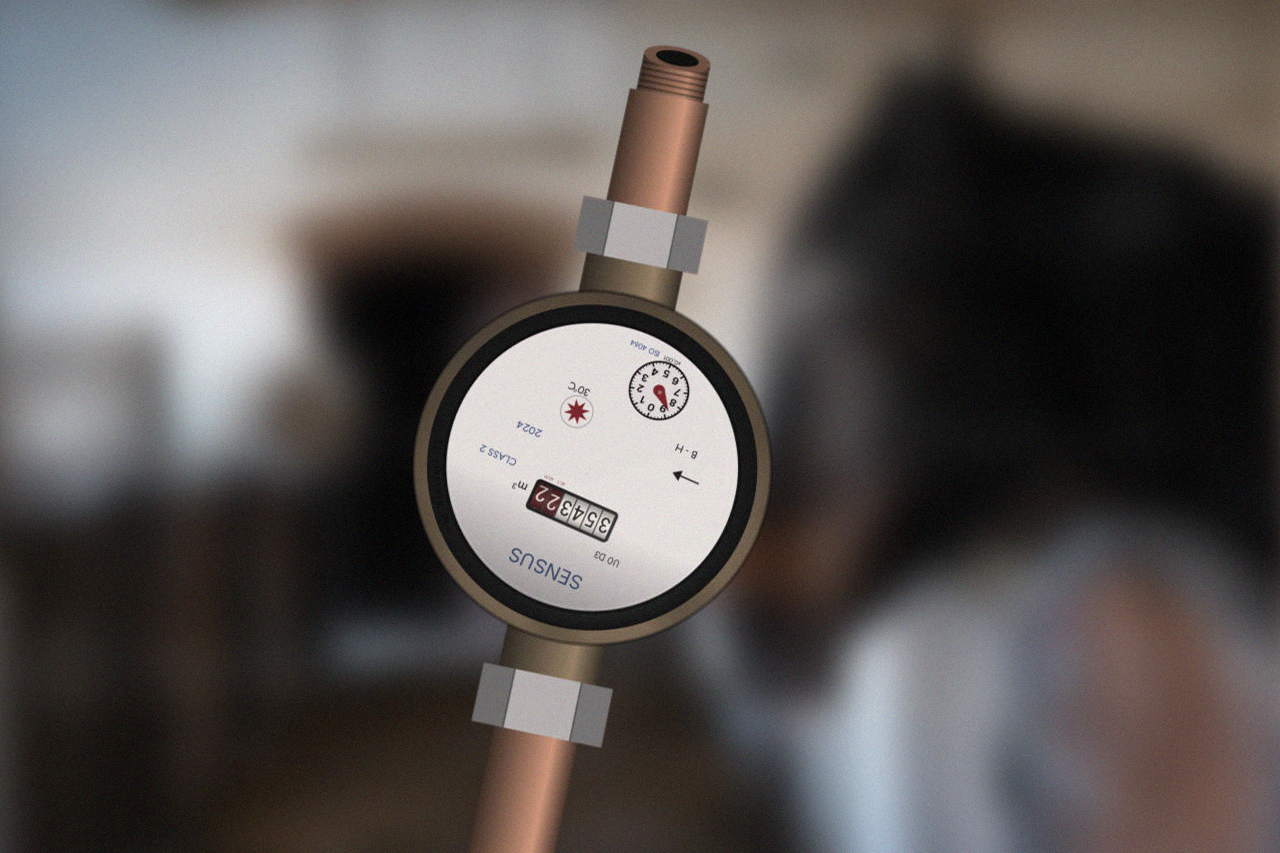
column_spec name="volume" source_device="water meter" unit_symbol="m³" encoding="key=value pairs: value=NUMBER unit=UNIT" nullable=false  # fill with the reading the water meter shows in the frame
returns value=3543.218 unit=m³
